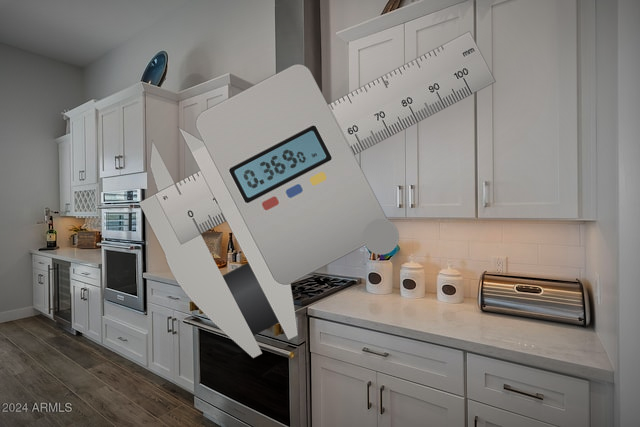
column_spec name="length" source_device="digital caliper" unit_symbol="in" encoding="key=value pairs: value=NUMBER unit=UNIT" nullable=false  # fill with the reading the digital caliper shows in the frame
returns value=0.3690 unit=in
